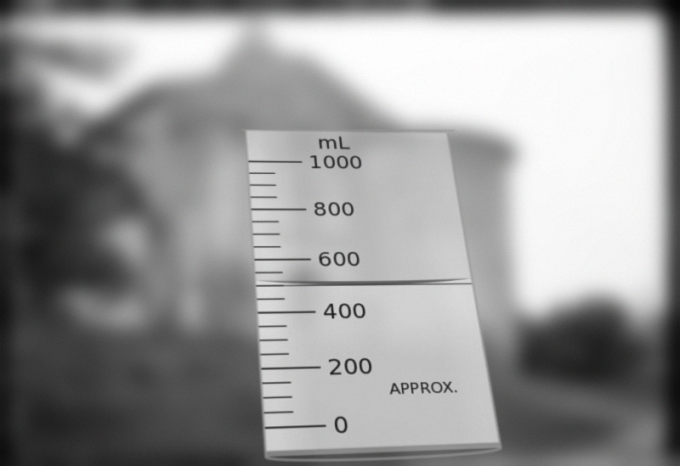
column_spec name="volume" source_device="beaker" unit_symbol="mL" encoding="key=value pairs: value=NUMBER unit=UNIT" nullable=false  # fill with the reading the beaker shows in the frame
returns value=500 unit=mL
